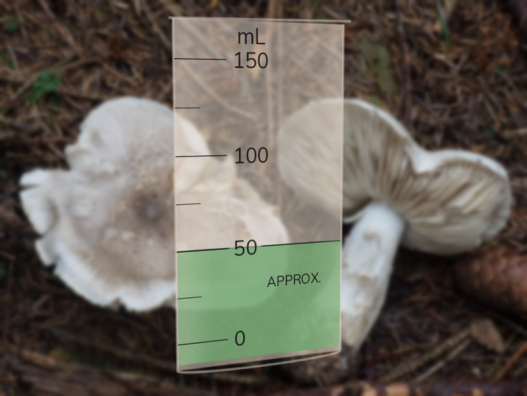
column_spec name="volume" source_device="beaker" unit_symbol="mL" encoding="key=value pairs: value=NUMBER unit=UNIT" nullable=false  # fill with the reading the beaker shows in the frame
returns value=50 unit=mL
